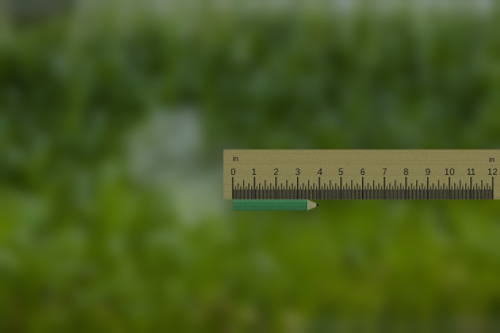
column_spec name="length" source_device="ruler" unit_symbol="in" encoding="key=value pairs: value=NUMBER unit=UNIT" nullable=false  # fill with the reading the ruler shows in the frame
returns value=4 unit=in
